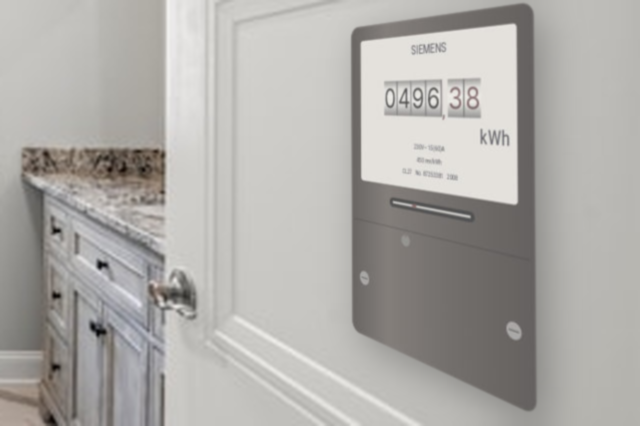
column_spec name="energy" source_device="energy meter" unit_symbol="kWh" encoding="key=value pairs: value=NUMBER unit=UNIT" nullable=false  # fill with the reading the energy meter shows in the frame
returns value=496.38 unit=kWh
